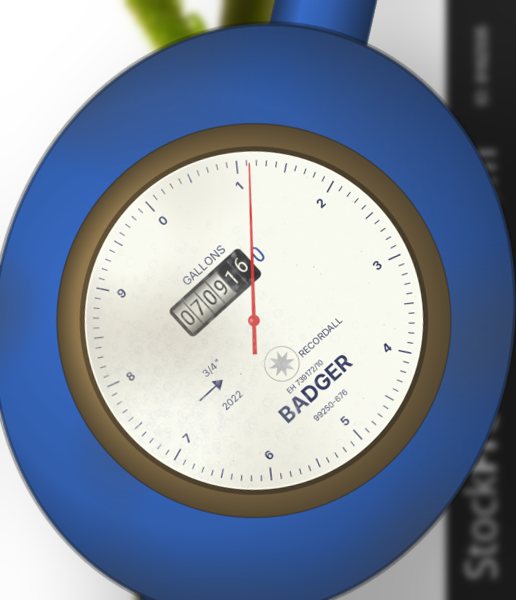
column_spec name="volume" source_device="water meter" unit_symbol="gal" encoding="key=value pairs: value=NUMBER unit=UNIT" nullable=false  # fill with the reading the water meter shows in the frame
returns value=709161.1 unit=gal
